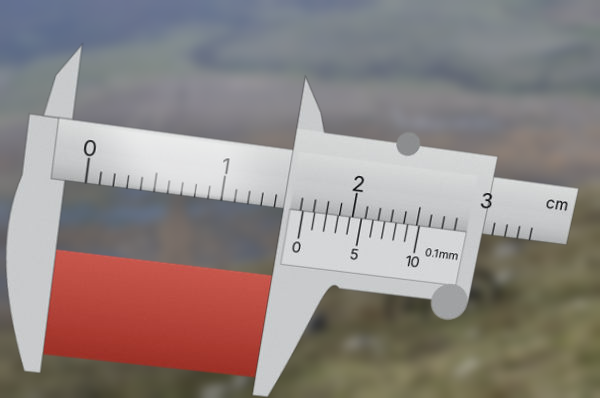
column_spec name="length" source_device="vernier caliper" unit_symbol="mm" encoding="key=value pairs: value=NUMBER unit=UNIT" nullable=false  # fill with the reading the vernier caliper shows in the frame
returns value=16.2 unit=mm
